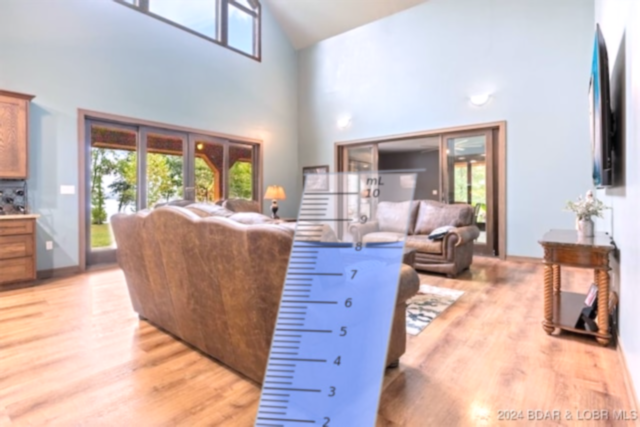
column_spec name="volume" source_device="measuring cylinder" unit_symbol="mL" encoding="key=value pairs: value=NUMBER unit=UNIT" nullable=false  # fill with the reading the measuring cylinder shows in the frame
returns value=8 unit=mL
